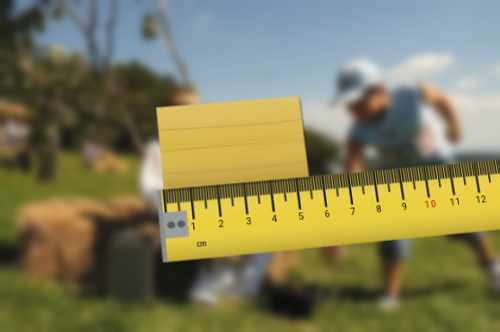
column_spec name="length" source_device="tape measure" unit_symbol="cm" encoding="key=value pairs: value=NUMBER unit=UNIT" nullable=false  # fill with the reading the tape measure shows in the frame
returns value=5.5 unit=cm
